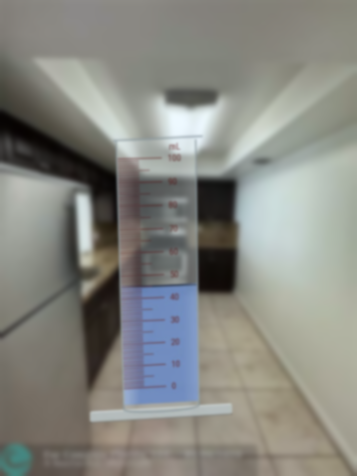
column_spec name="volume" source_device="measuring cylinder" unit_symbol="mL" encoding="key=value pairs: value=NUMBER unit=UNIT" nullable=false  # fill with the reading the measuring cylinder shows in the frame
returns value=45 unit=mL
